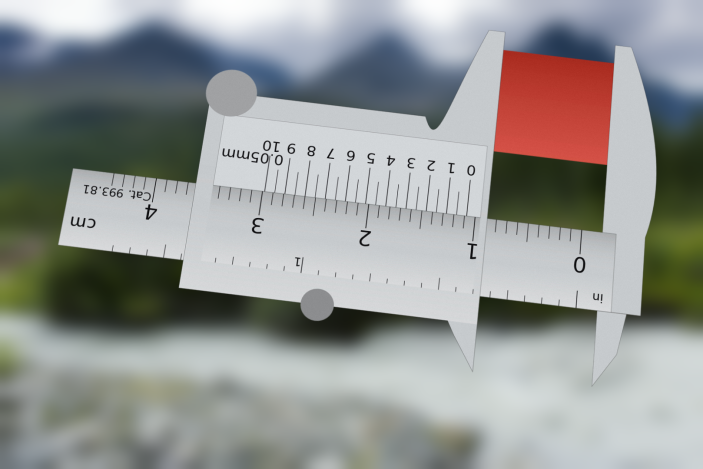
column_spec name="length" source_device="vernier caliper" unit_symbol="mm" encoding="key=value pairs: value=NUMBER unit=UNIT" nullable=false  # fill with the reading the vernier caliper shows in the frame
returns value=10.8 unit=mm
